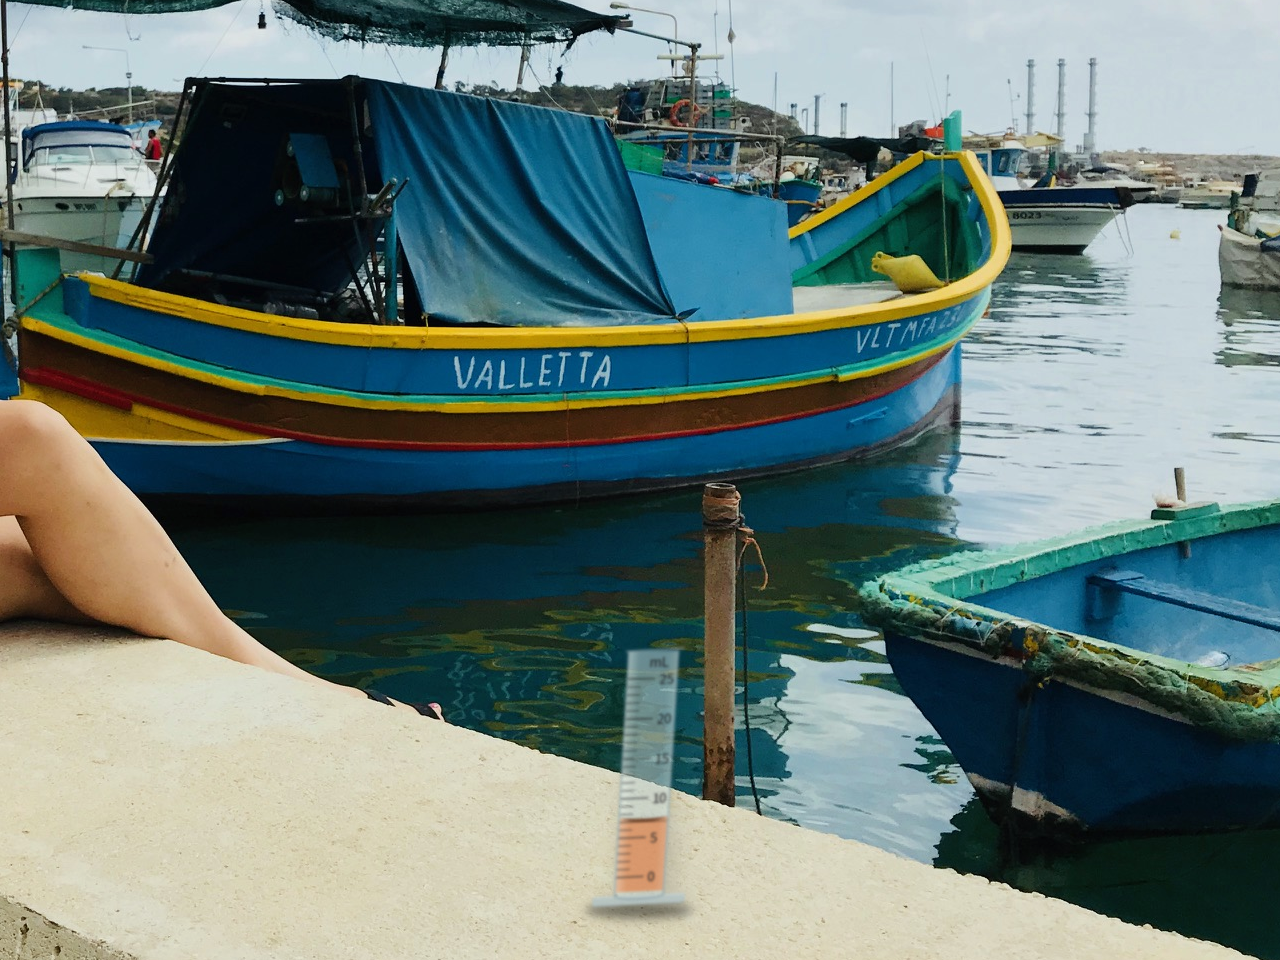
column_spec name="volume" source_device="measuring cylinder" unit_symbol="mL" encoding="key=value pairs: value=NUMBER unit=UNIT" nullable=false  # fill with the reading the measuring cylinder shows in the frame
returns value=7 unit=mL
